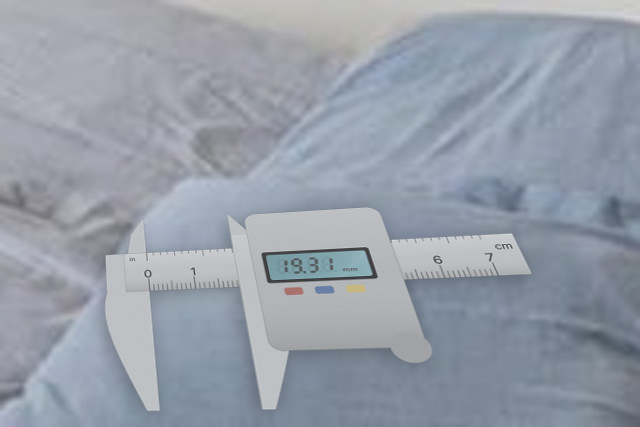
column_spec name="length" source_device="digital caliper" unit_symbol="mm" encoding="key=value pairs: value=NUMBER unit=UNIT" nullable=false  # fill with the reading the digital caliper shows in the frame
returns value=19.31 unit=mm
